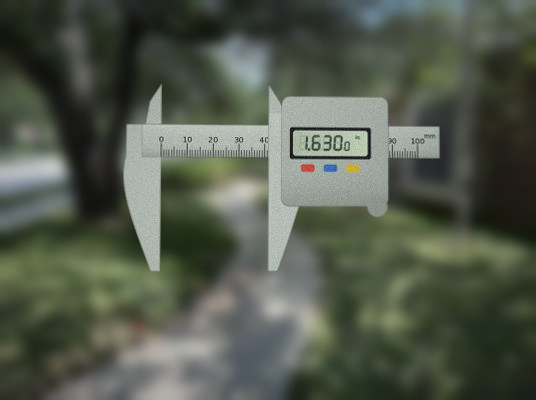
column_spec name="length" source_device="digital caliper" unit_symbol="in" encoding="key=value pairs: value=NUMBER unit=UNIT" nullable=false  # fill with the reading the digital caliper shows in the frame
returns value=1.6300 unit=in
